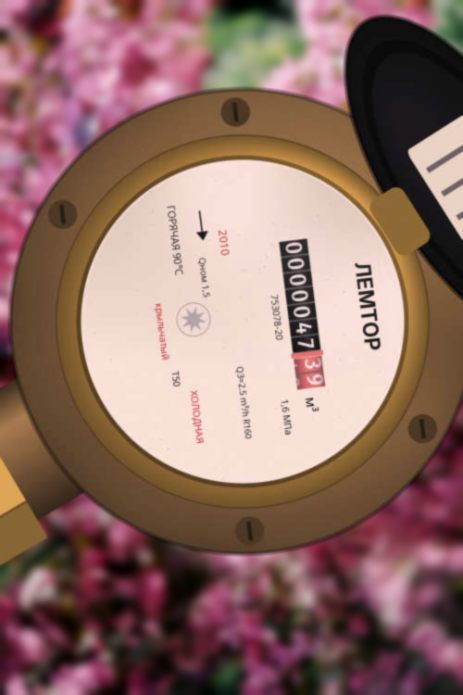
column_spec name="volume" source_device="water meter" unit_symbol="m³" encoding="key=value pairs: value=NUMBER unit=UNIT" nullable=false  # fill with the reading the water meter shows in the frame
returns value=47.39 unit=m³
